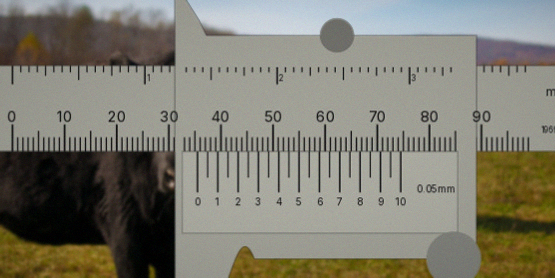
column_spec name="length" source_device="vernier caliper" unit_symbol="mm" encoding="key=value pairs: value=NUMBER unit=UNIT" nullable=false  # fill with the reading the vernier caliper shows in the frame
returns value=35.5 unit=mm
